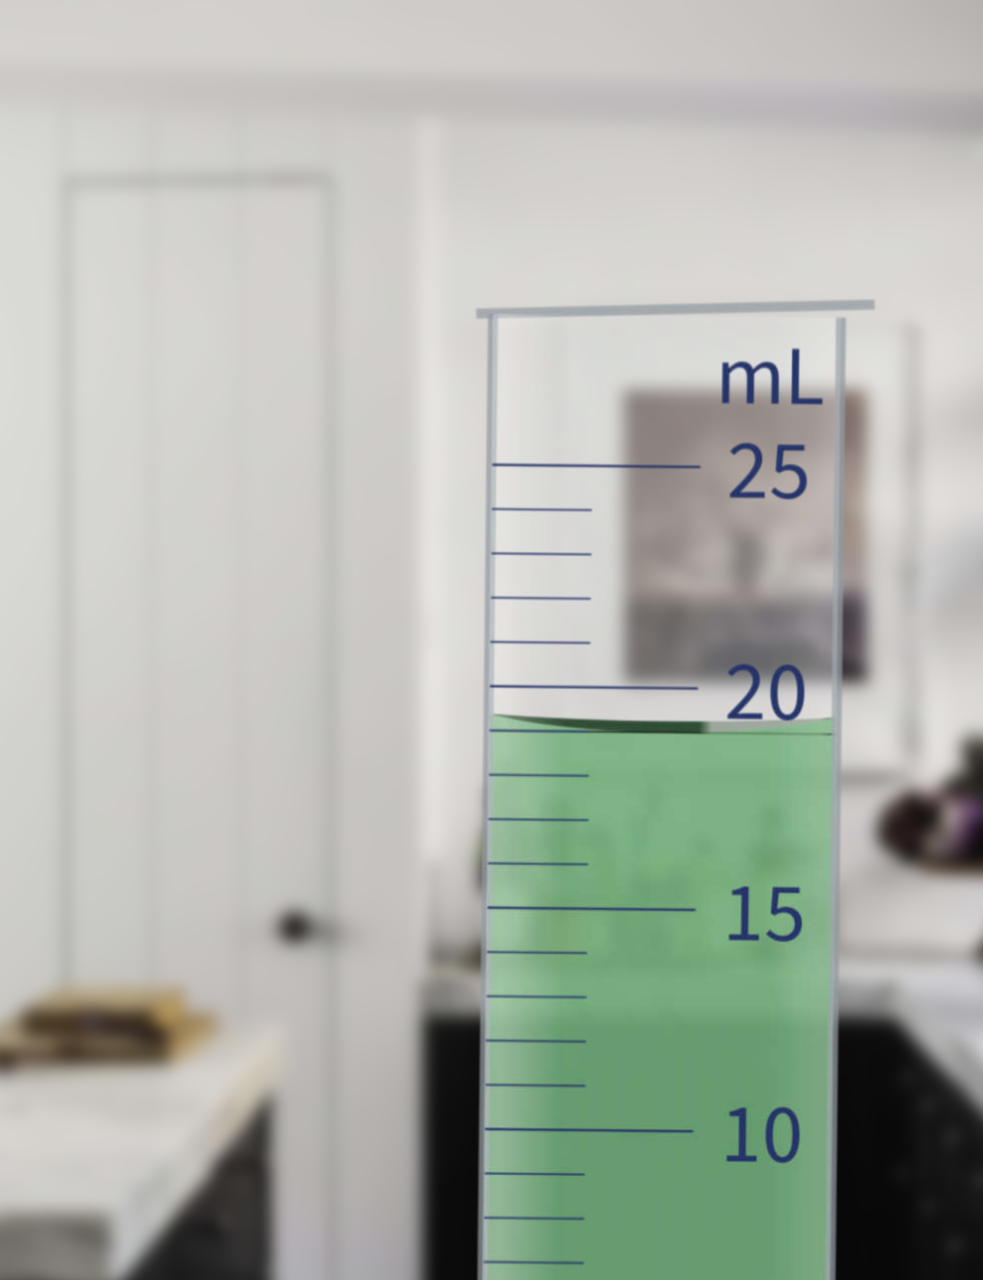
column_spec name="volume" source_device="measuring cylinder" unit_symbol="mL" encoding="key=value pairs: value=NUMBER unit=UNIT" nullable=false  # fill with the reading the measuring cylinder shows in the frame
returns value=19 unit=mL
